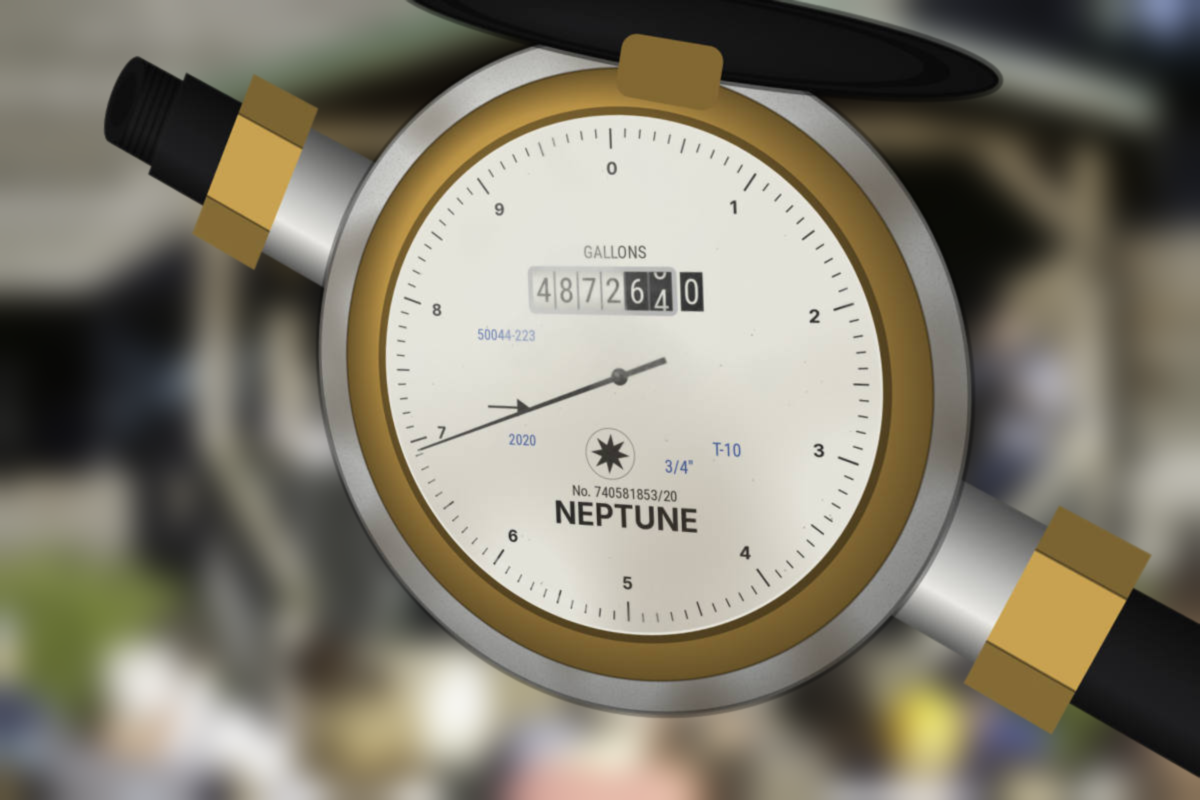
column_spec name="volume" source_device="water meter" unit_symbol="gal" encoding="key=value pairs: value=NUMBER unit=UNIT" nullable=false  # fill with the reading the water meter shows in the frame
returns value=4872636.9 unit=gal
